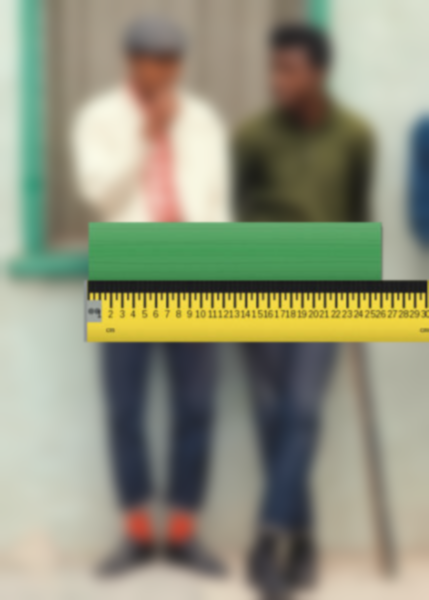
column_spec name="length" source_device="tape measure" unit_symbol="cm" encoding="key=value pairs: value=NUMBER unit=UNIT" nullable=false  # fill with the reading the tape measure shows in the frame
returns value=26 unit=cm
